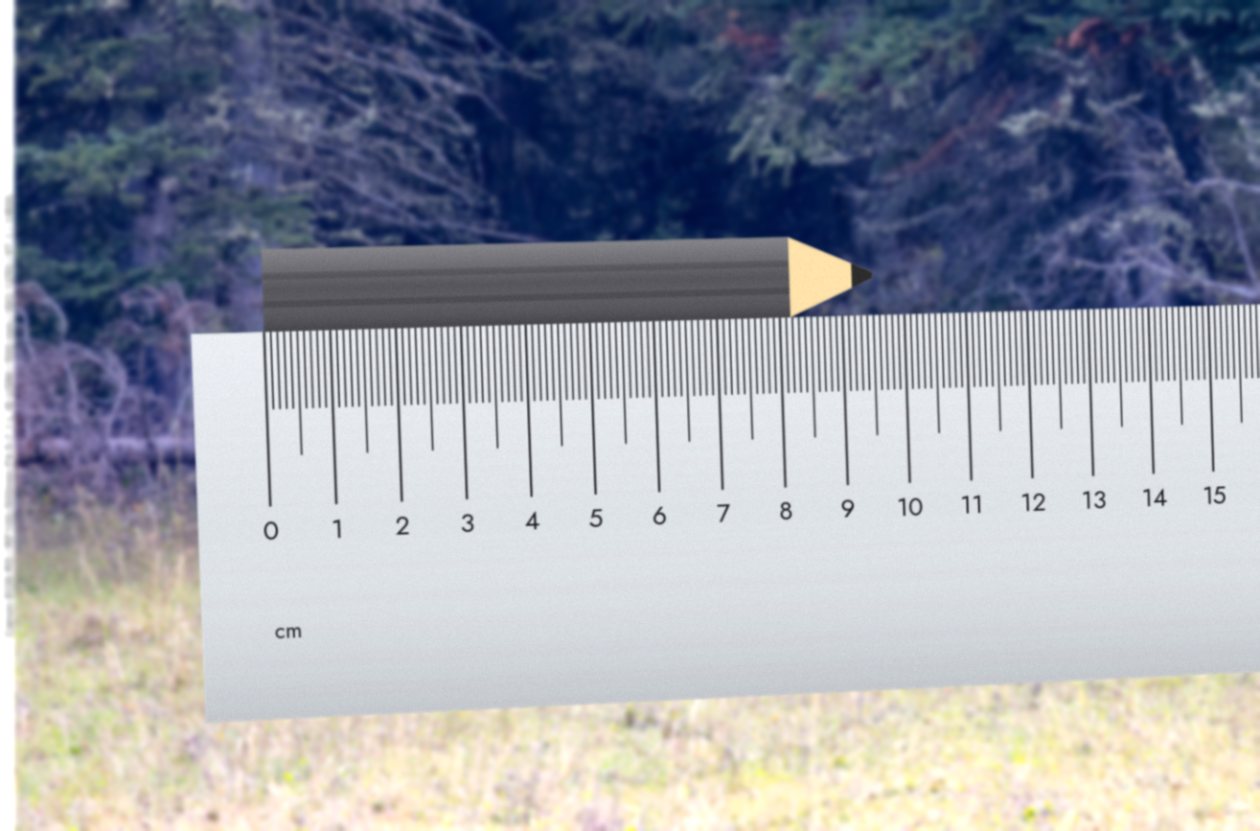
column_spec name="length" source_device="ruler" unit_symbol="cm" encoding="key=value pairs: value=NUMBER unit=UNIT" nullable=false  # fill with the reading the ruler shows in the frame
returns value=9.5 unit=cm
